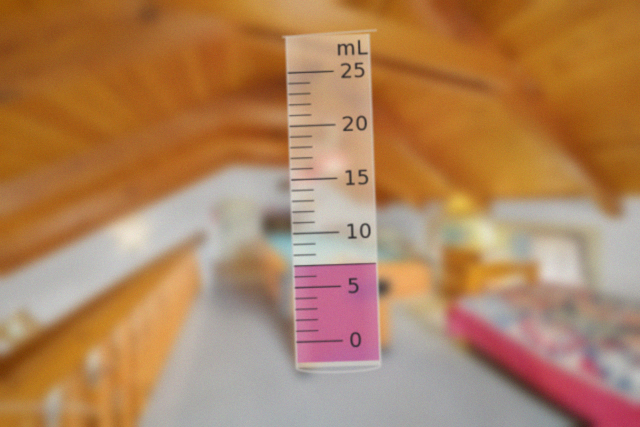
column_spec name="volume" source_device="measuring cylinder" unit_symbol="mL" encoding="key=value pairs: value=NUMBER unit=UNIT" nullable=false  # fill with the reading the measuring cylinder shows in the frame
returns value=7 unit=mL
